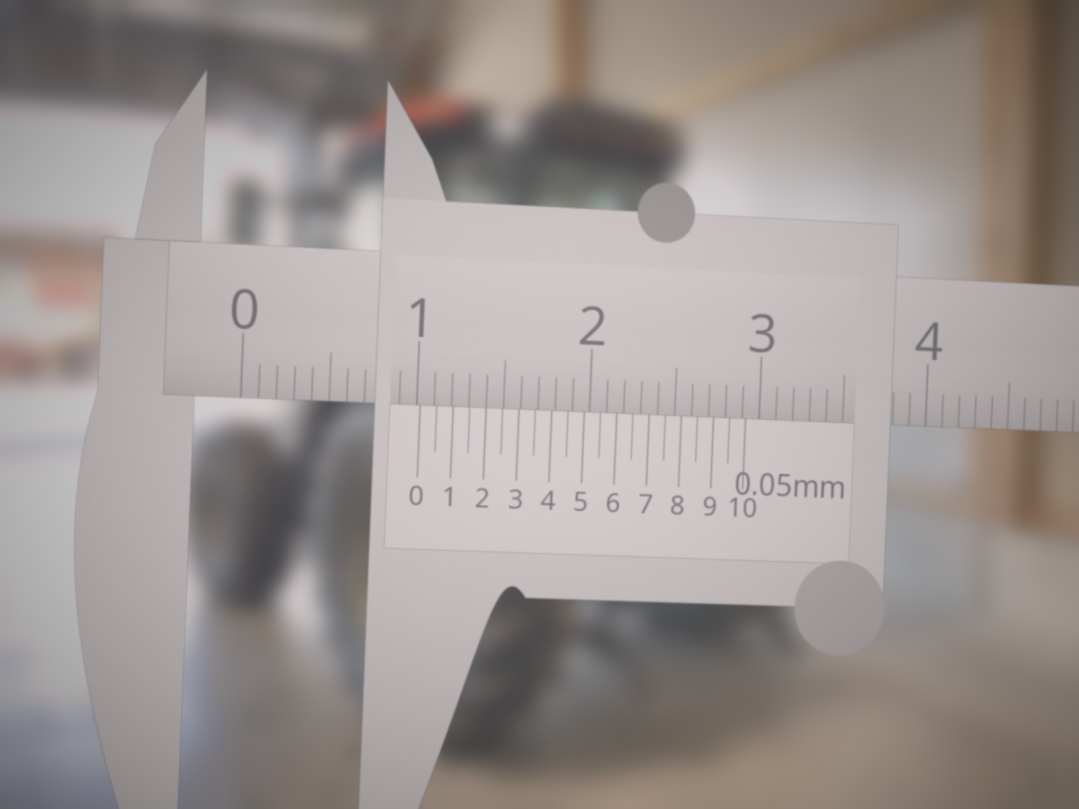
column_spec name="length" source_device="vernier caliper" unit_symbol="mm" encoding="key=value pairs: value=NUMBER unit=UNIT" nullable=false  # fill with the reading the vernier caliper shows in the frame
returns value=10.2 unit=mm
